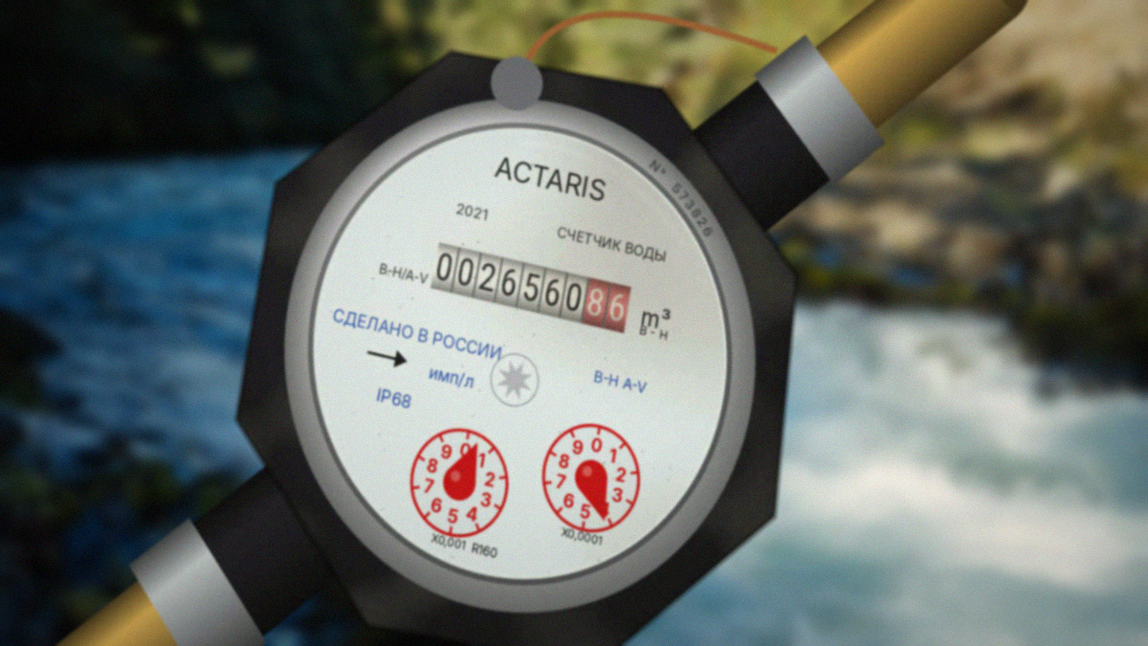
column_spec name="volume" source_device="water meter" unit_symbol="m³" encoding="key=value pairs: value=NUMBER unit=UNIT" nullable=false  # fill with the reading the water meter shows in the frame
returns value=26560.8604 unit=m³
